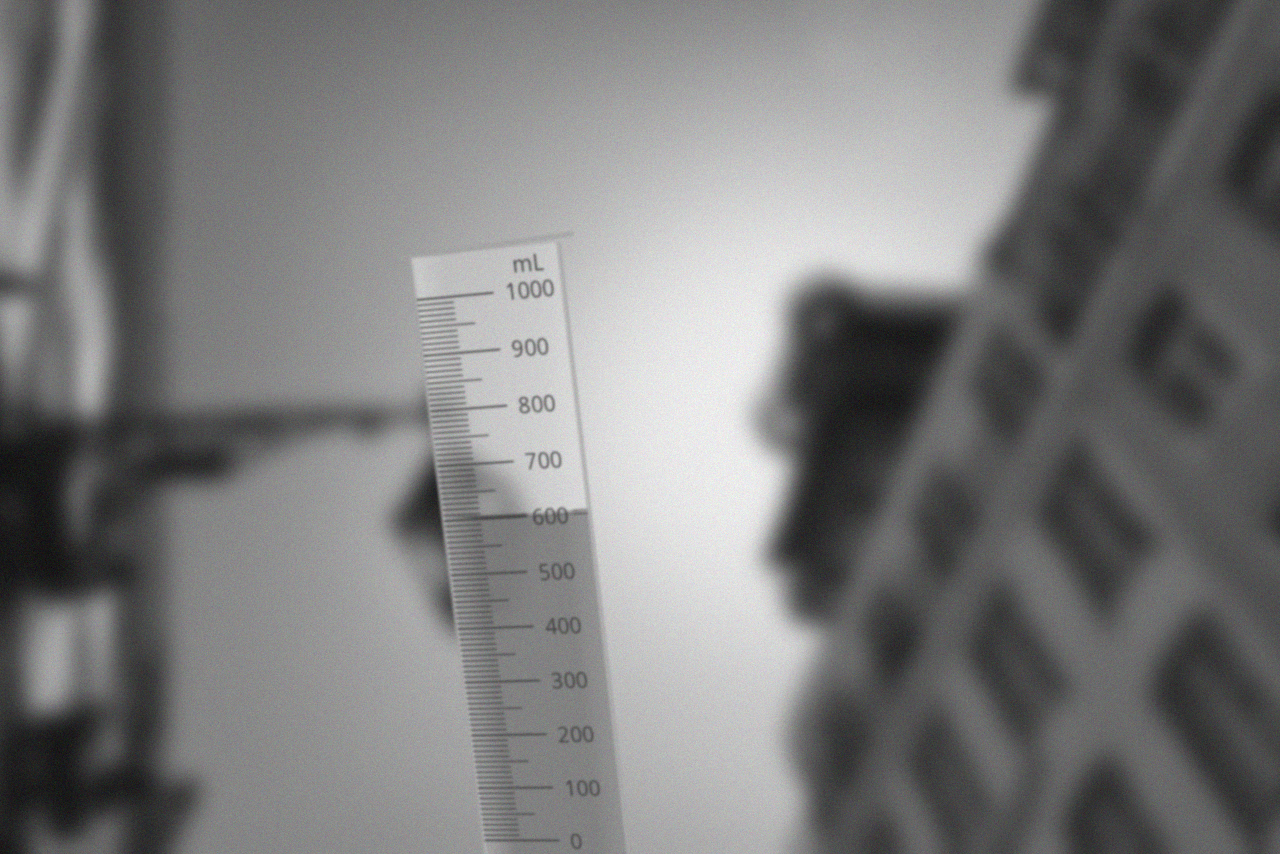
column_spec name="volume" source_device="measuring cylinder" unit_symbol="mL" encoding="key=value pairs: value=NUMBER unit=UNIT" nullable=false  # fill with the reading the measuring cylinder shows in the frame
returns value=600 unit=mL
